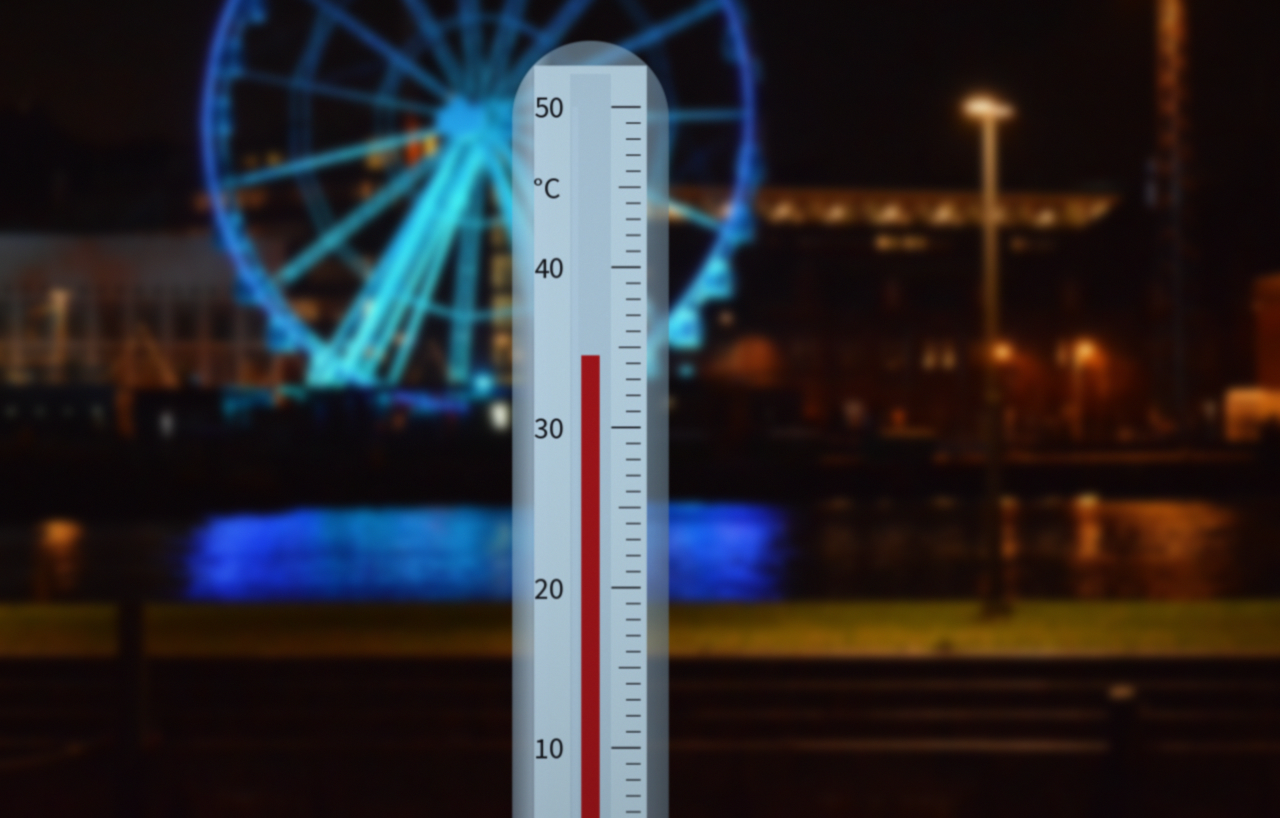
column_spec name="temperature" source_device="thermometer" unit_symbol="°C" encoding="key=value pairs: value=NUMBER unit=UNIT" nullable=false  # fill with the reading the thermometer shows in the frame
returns value=34.5 unit=°C
